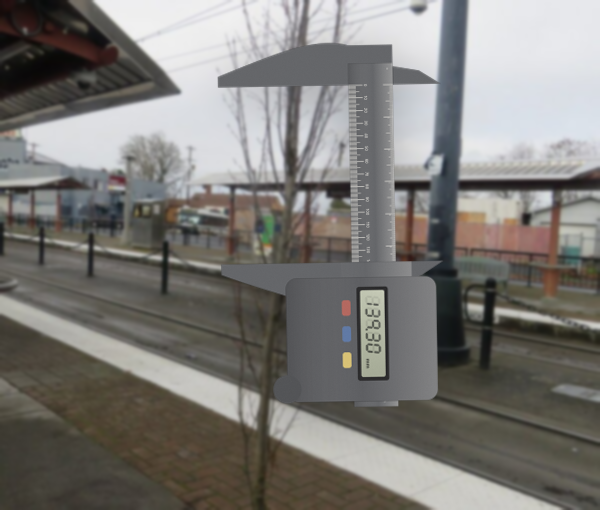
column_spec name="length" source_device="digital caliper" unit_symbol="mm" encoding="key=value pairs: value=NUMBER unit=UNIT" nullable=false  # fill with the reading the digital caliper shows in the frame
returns value=139.30 unit=mm
